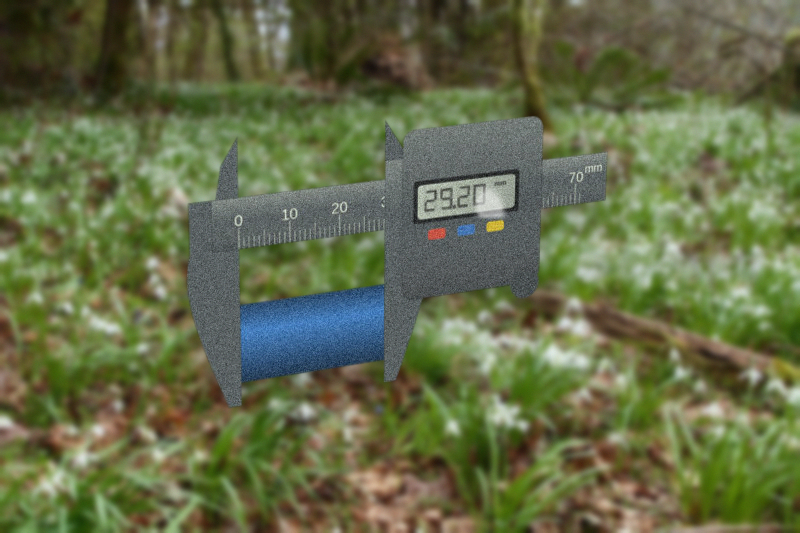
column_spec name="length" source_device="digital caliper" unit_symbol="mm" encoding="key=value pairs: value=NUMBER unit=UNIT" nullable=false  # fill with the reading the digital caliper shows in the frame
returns value=29.20 unit=mm
